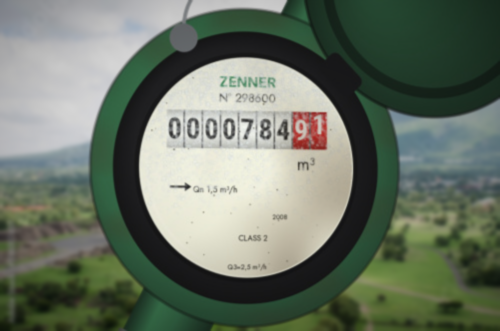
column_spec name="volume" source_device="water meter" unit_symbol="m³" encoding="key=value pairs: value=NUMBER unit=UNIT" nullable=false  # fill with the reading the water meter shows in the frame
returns value=784.91 unit=m³
